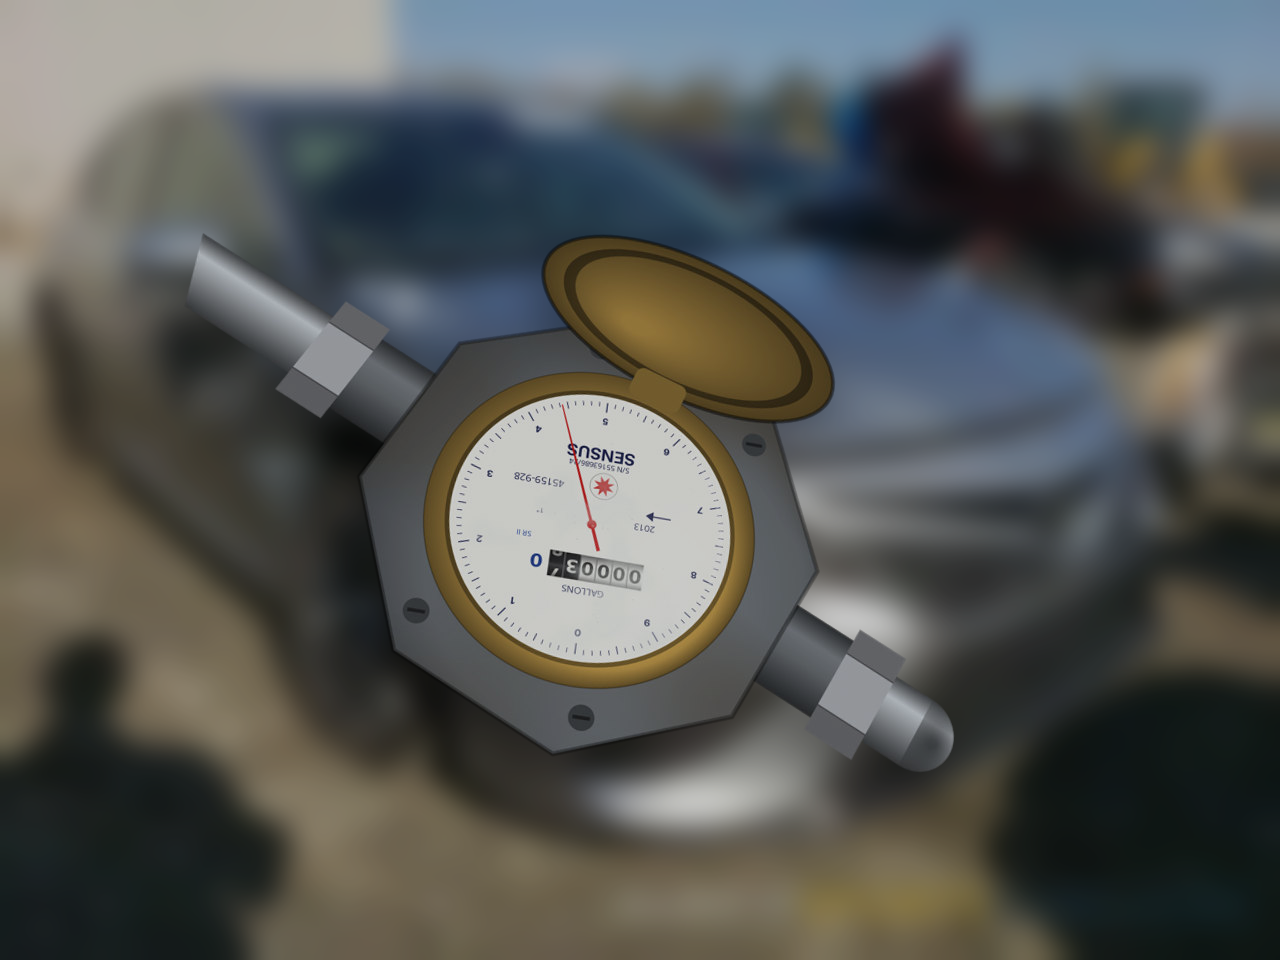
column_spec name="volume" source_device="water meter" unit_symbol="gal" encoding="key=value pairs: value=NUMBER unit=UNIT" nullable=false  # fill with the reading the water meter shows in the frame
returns value=374.4 unit=gal
